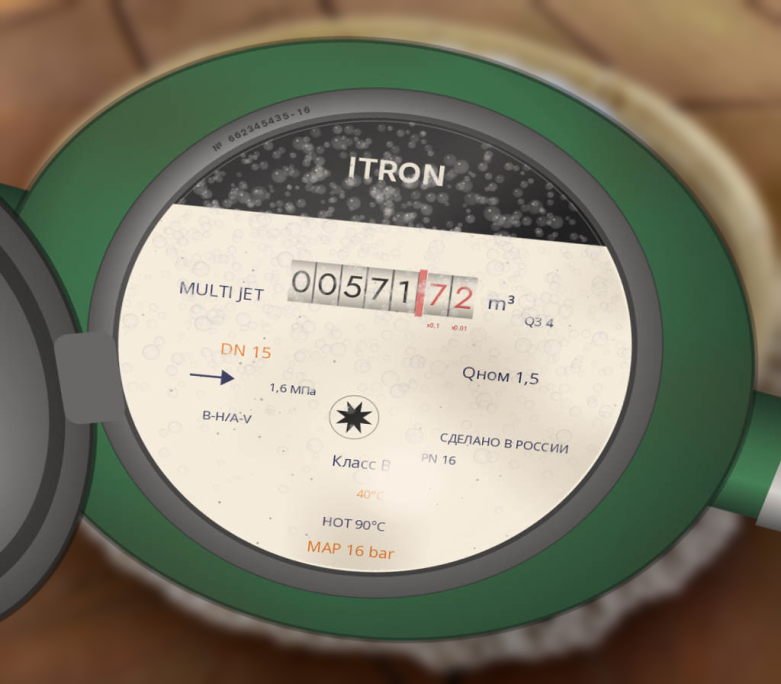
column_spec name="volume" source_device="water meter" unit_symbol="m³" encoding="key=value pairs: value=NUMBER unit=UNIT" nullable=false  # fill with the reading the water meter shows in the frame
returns value=571.72 unit=m³
